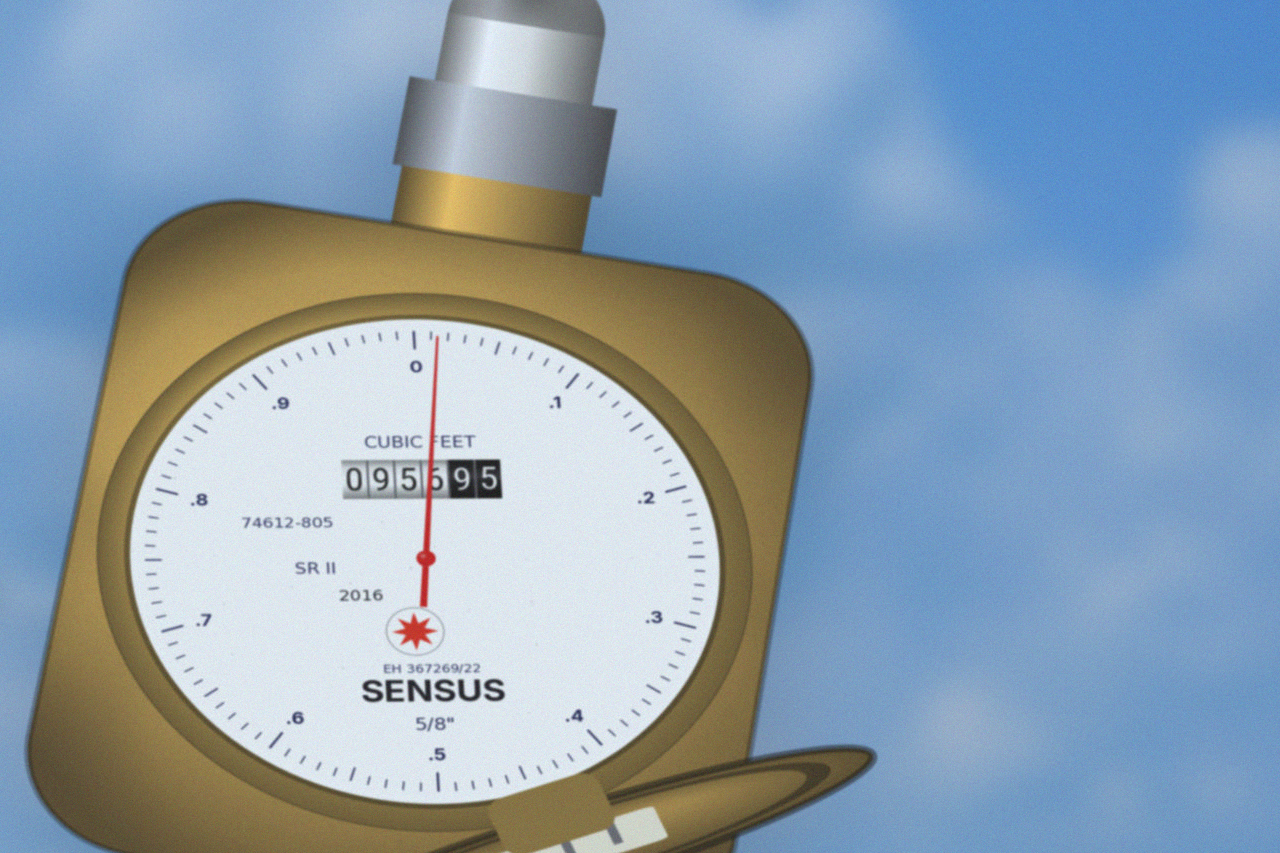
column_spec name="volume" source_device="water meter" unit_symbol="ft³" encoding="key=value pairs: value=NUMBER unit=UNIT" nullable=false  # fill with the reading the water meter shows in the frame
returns value=95695.01 unit=ft³
